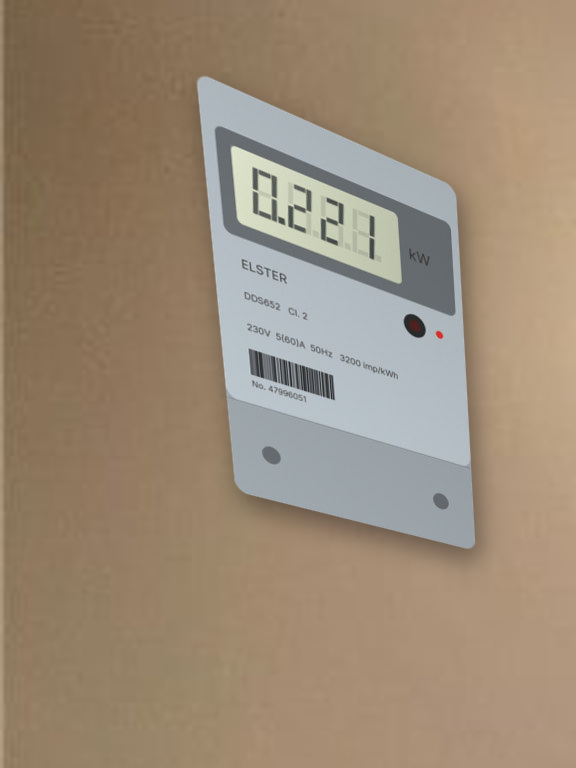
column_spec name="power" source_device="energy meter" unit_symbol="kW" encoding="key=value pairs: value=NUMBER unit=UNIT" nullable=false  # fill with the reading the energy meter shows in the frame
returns value=0.221 unit=kW
